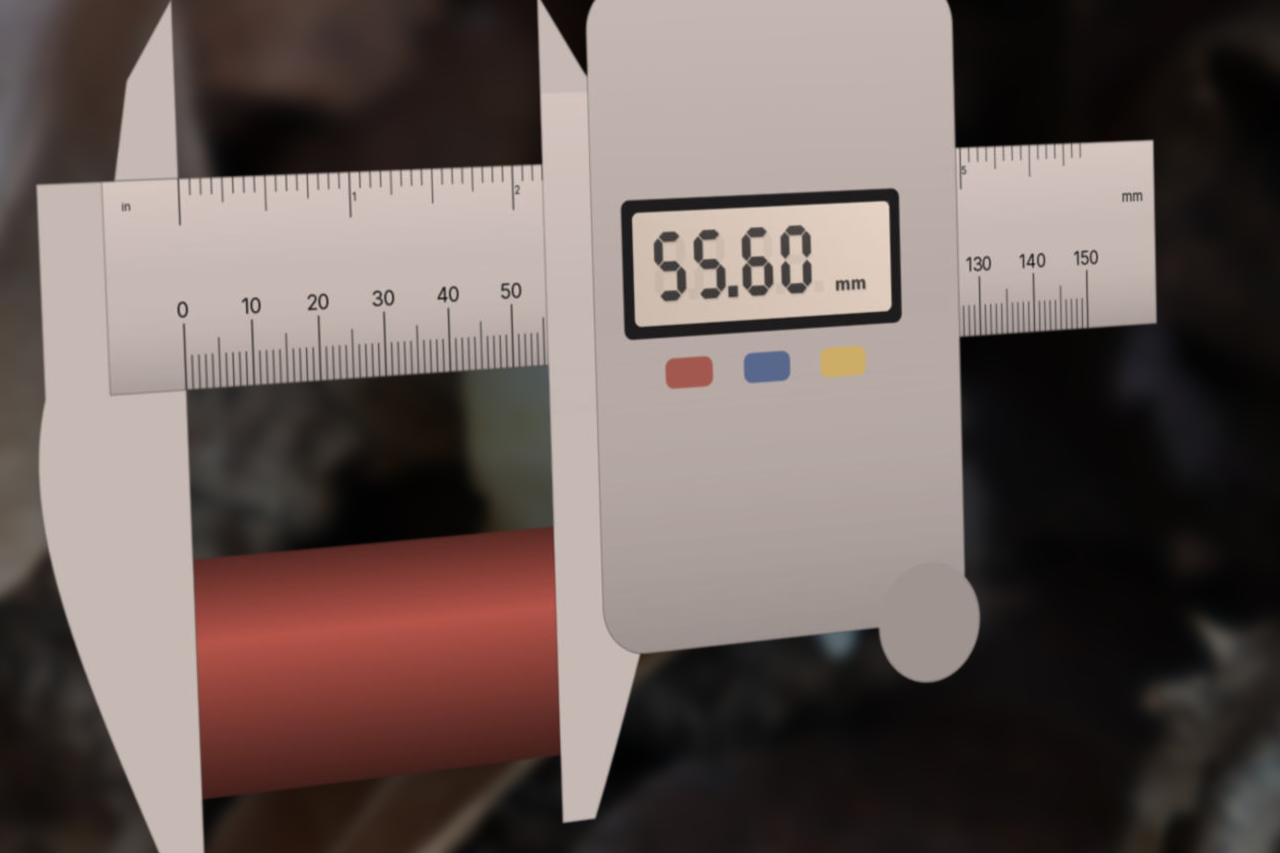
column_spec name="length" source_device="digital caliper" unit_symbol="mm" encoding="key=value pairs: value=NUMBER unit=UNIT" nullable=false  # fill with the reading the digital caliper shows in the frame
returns value=55.60 unit=mm
